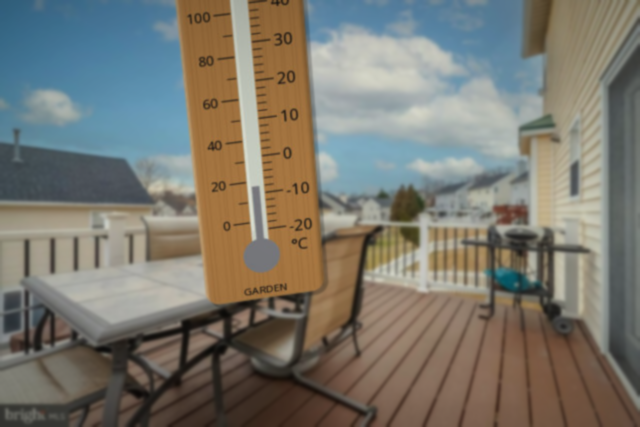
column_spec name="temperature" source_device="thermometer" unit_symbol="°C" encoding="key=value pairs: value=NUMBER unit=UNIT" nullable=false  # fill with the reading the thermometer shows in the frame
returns value=-8 unit=°C
